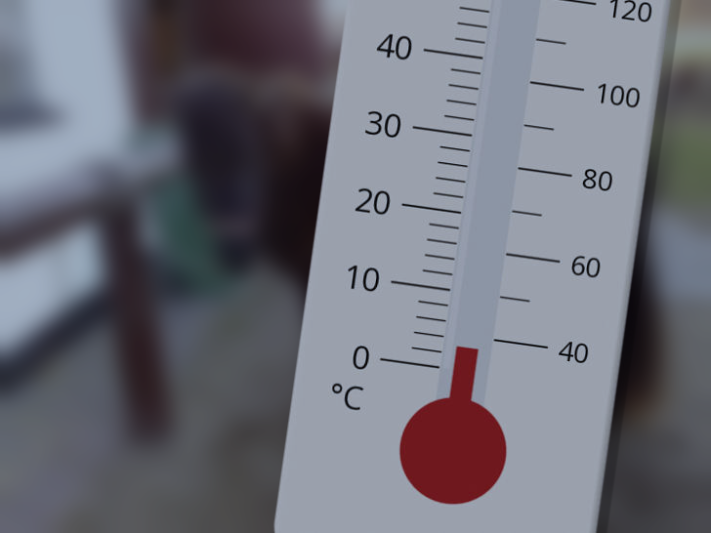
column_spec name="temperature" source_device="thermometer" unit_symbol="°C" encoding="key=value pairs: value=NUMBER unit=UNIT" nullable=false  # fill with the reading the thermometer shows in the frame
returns value=3 unit=°C
